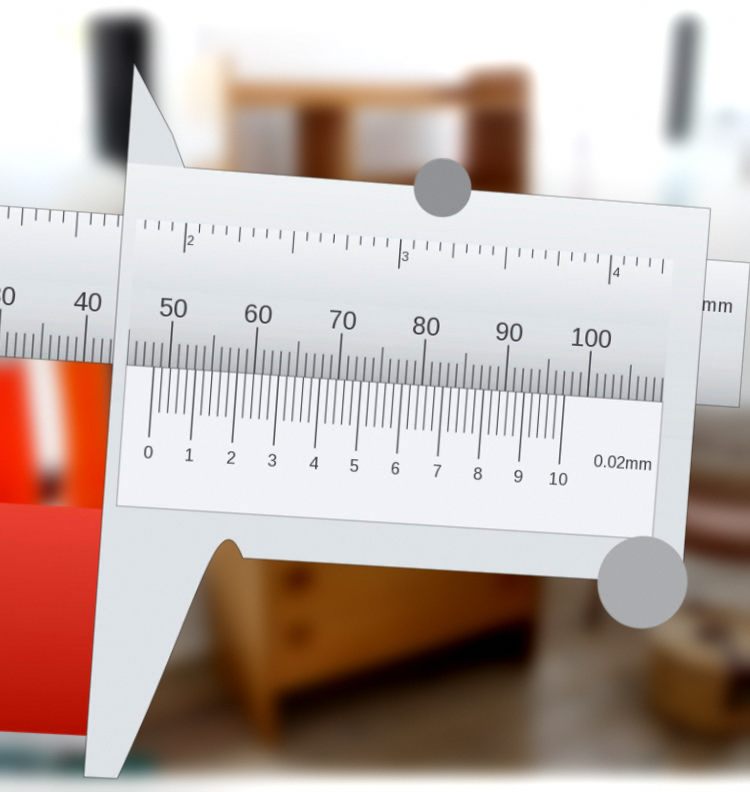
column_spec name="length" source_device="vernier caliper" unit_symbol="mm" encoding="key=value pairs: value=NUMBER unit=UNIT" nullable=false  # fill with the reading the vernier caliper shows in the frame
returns value=48.2 unit=mm
